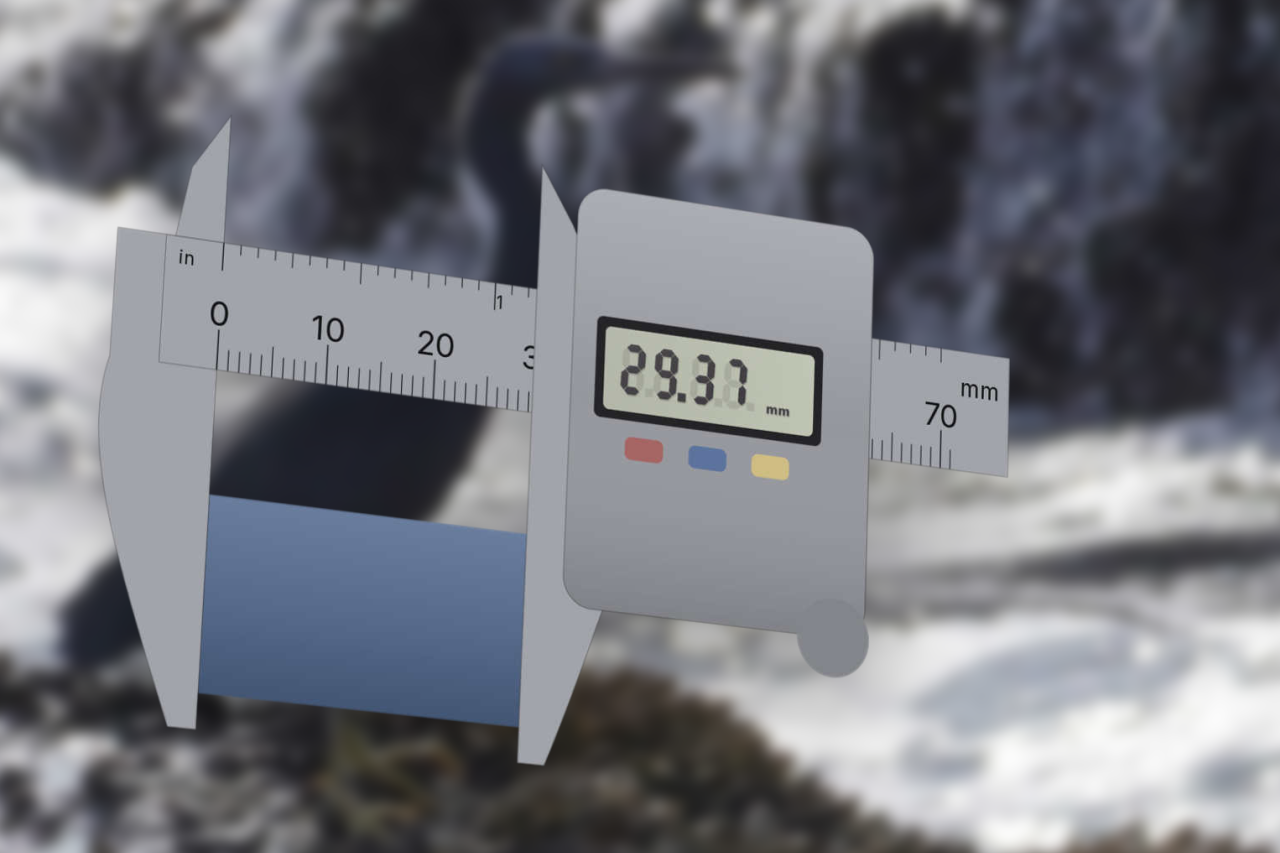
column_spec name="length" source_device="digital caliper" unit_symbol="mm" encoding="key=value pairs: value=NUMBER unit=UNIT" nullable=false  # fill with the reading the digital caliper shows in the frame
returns value=29.37 unit=mm
